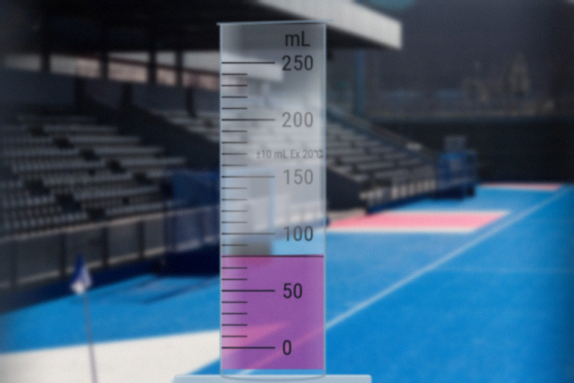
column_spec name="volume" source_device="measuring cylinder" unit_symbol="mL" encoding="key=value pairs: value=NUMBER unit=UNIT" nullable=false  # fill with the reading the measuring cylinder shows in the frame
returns value=80 unit=mL
